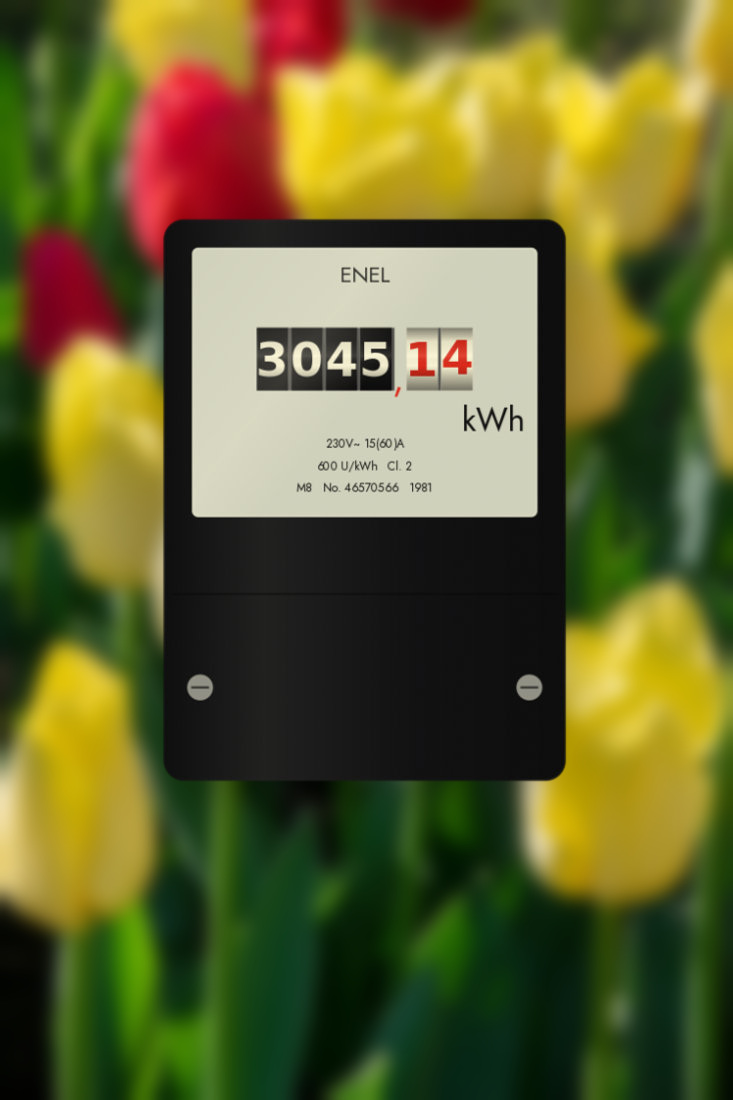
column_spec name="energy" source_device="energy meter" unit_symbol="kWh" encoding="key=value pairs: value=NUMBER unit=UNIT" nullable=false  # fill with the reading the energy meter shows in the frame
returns value=3045.14 unit=kWh
